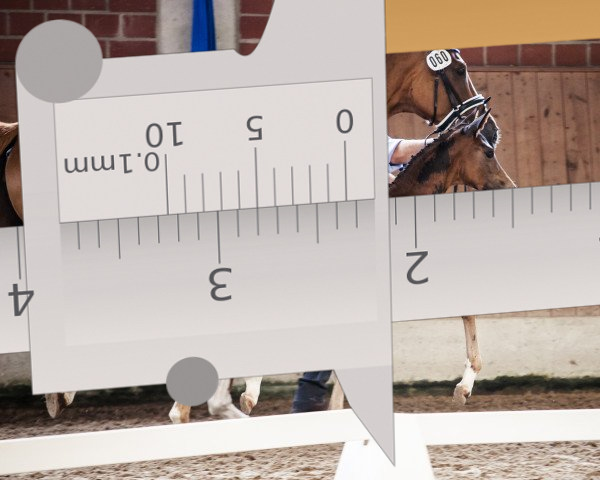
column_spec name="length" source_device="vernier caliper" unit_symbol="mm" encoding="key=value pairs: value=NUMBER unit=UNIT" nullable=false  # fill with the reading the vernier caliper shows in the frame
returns value=23.5 unit=mm
